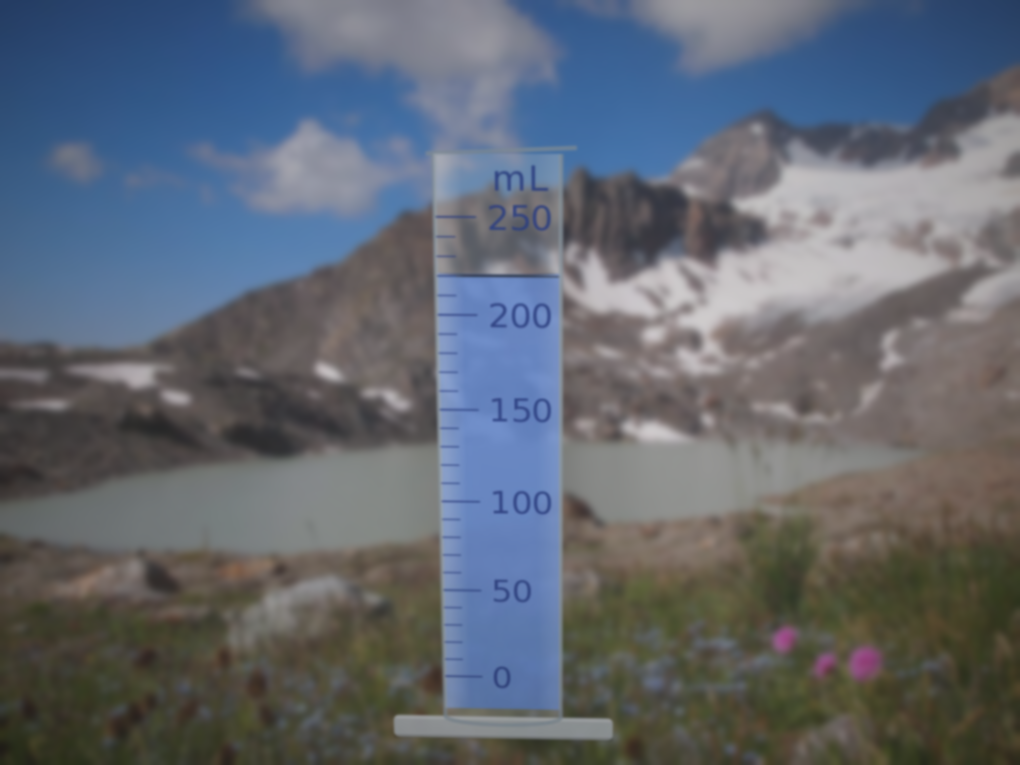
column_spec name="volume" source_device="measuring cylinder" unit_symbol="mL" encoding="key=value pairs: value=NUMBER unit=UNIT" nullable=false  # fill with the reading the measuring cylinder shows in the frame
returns value=220 unit=mL
